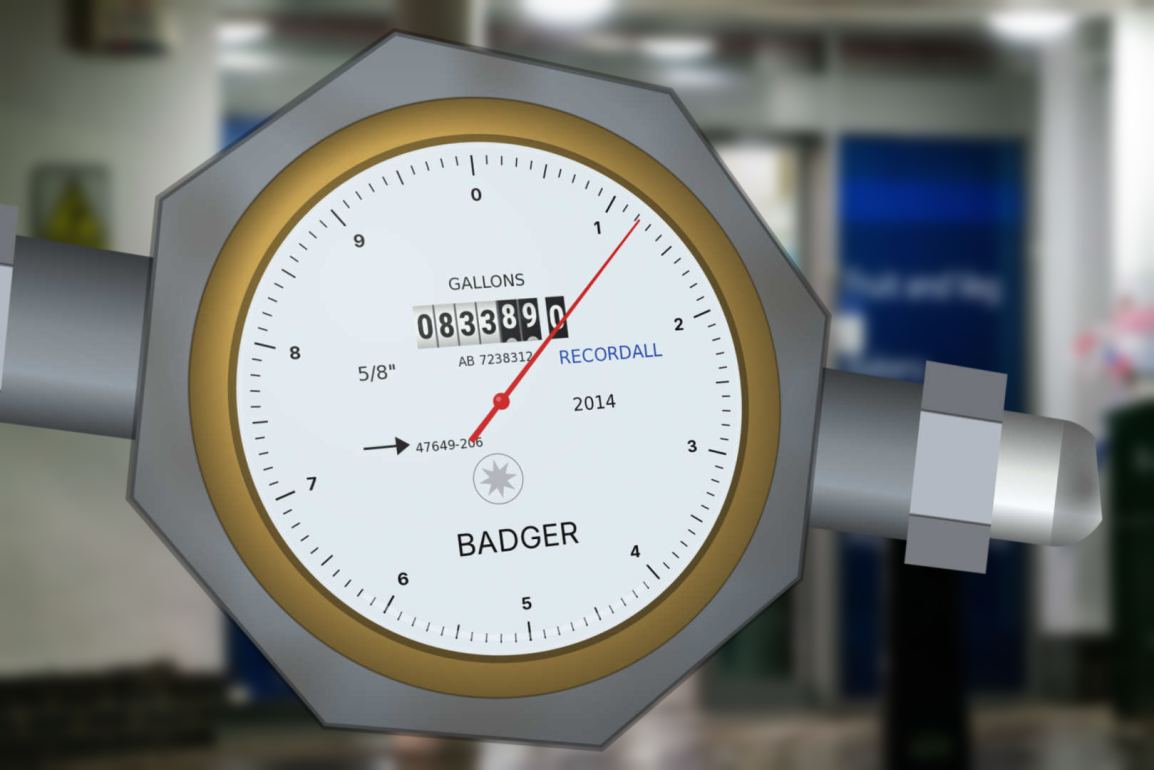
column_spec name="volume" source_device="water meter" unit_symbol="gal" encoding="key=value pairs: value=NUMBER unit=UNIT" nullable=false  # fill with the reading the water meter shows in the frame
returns value=833891.2 unit=gal
